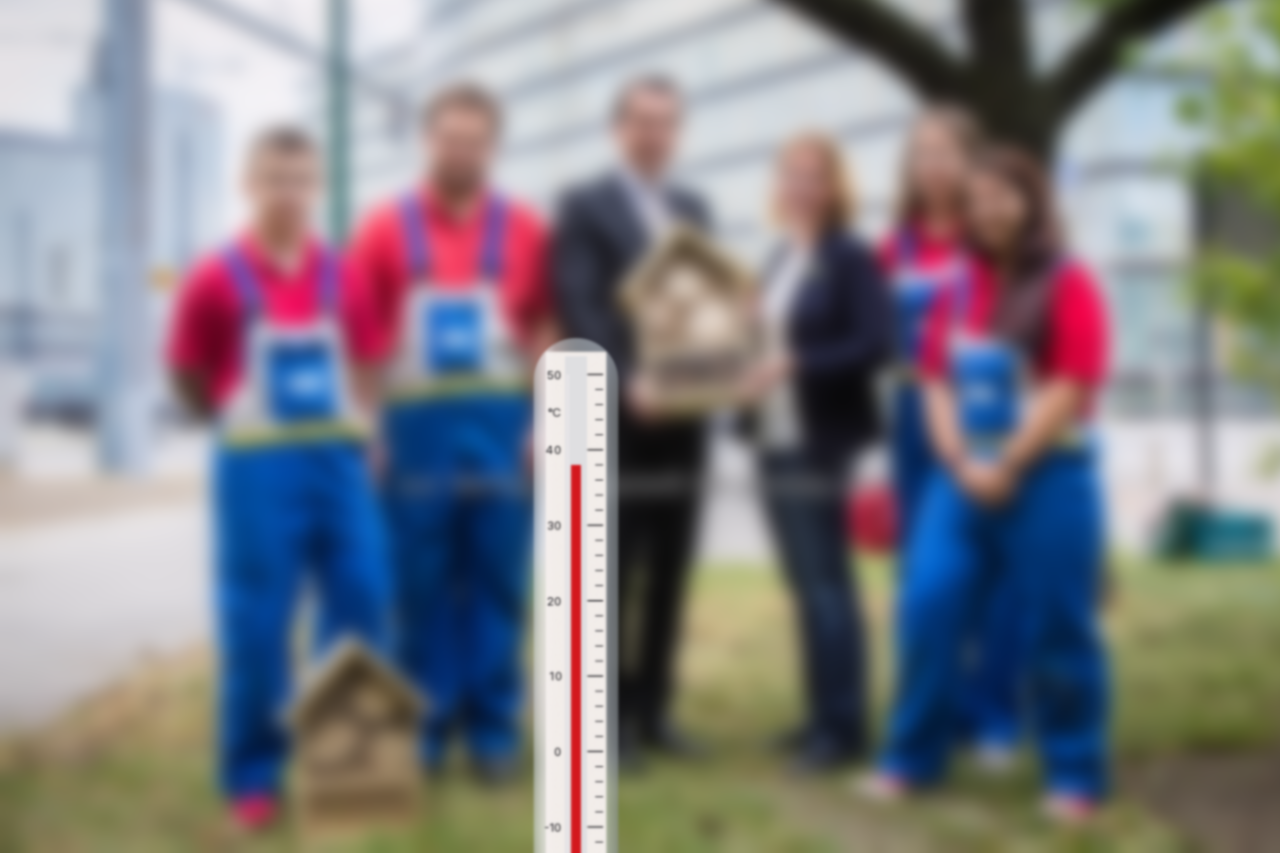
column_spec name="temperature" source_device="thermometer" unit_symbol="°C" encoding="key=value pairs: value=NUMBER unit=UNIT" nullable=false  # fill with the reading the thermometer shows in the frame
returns value=38 unit=°C
